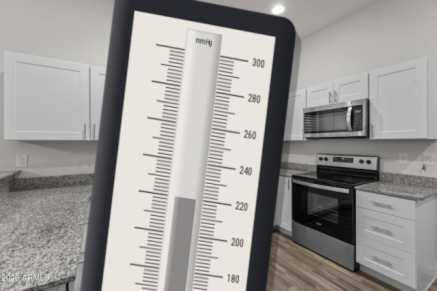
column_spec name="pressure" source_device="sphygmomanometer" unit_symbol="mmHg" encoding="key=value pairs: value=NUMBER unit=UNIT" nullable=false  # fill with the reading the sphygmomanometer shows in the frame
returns value=220 unit=mmHg
